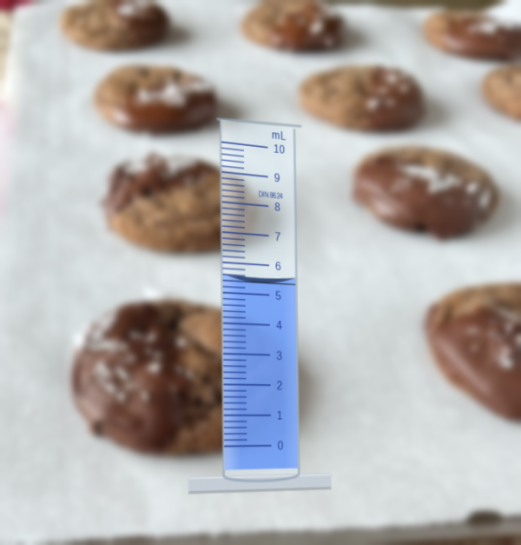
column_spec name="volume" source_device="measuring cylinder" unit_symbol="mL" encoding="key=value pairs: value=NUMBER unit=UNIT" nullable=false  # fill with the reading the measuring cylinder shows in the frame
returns value=5.4 unit=mL
